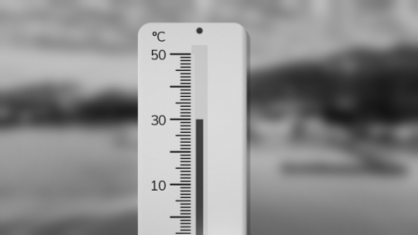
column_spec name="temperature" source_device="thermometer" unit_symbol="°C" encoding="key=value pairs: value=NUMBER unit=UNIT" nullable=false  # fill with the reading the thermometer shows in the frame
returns value=30 unit=°C
